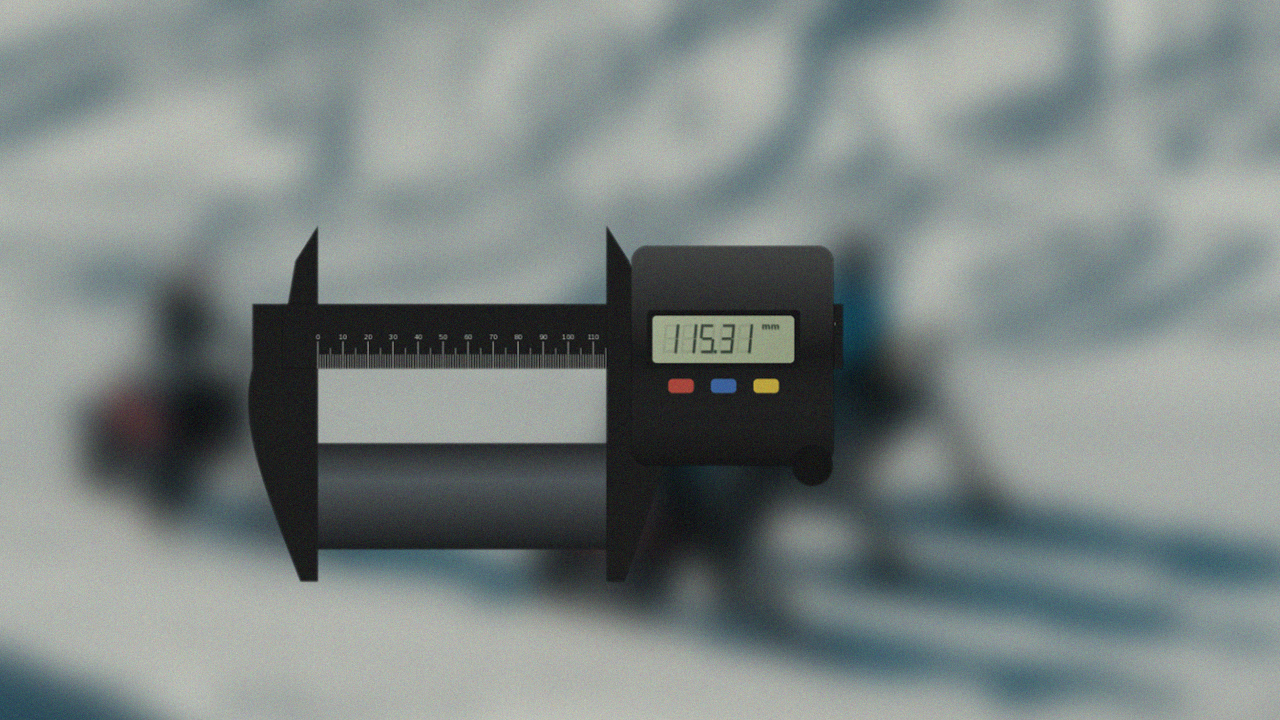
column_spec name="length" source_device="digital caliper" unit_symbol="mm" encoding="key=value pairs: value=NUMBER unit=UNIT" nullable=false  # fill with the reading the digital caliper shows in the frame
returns value=115.31 unit=mm
